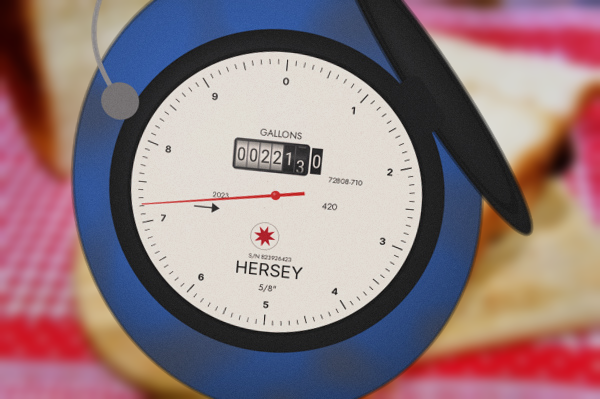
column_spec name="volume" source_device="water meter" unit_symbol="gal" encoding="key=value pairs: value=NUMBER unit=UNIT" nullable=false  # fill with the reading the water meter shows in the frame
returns value=22127.2 unit=gal
